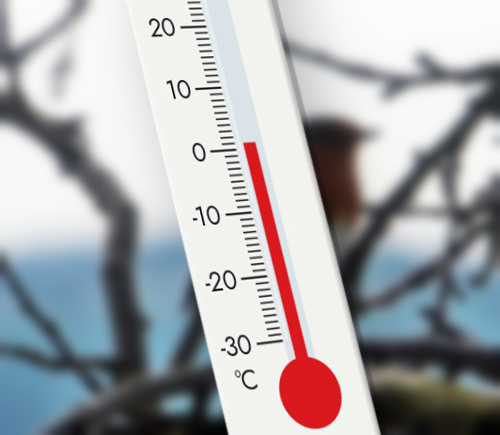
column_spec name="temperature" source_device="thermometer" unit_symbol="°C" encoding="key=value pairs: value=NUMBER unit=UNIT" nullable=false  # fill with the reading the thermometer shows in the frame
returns value=1 unit=°C
